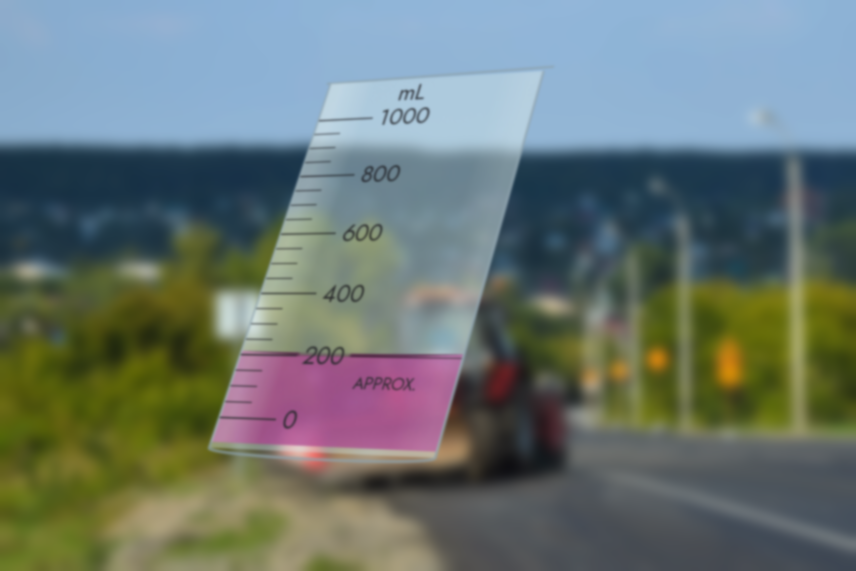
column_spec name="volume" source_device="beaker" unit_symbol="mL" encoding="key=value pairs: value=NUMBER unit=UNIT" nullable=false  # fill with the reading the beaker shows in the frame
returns value=200 unit=mL
